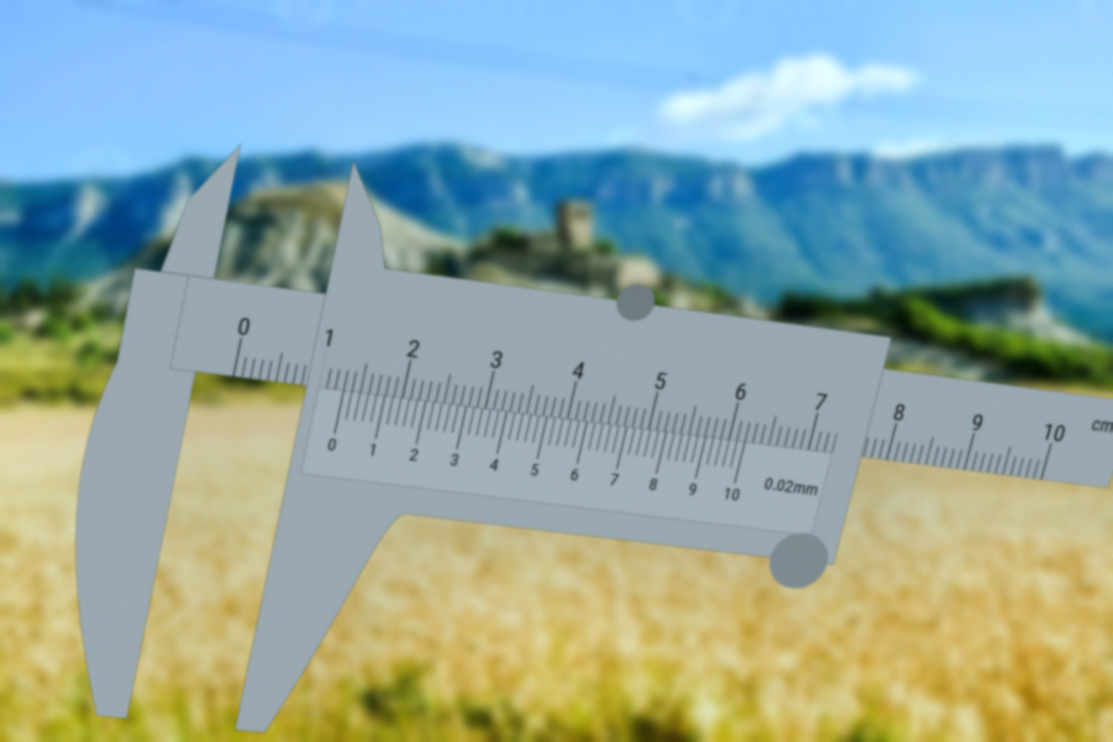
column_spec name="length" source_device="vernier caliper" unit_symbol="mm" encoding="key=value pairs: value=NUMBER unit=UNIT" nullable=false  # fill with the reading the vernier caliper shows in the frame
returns value=13.0 unit=mm
